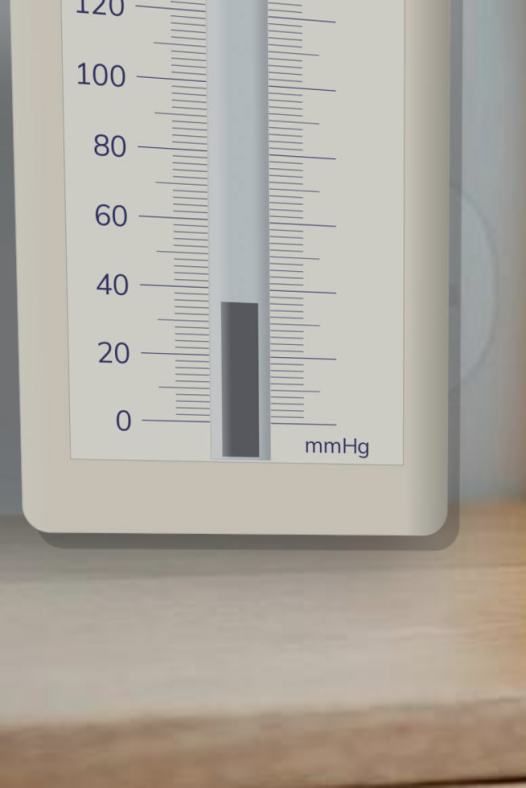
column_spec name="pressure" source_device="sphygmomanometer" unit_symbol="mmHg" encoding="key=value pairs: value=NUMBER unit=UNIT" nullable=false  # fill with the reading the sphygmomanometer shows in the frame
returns value=36 unit=mmHg
